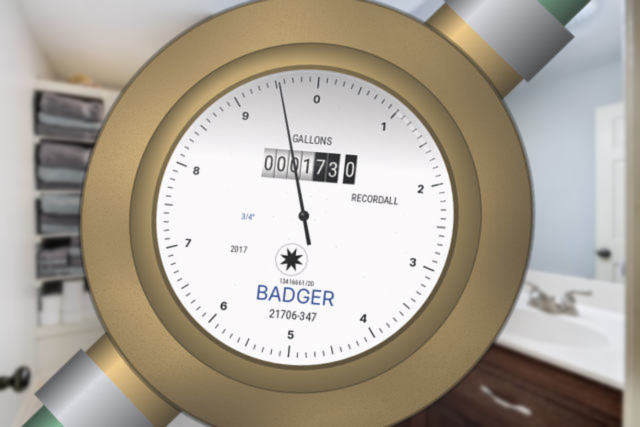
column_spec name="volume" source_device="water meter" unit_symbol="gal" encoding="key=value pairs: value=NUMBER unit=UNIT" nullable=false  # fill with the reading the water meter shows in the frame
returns value=1729.5 unit=gal
